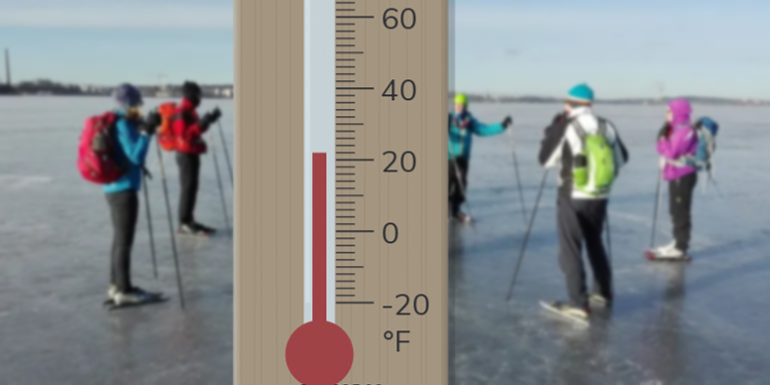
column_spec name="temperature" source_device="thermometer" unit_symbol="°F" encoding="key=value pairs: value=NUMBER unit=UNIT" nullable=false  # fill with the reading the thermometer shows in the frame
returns value=22 unit=°F
